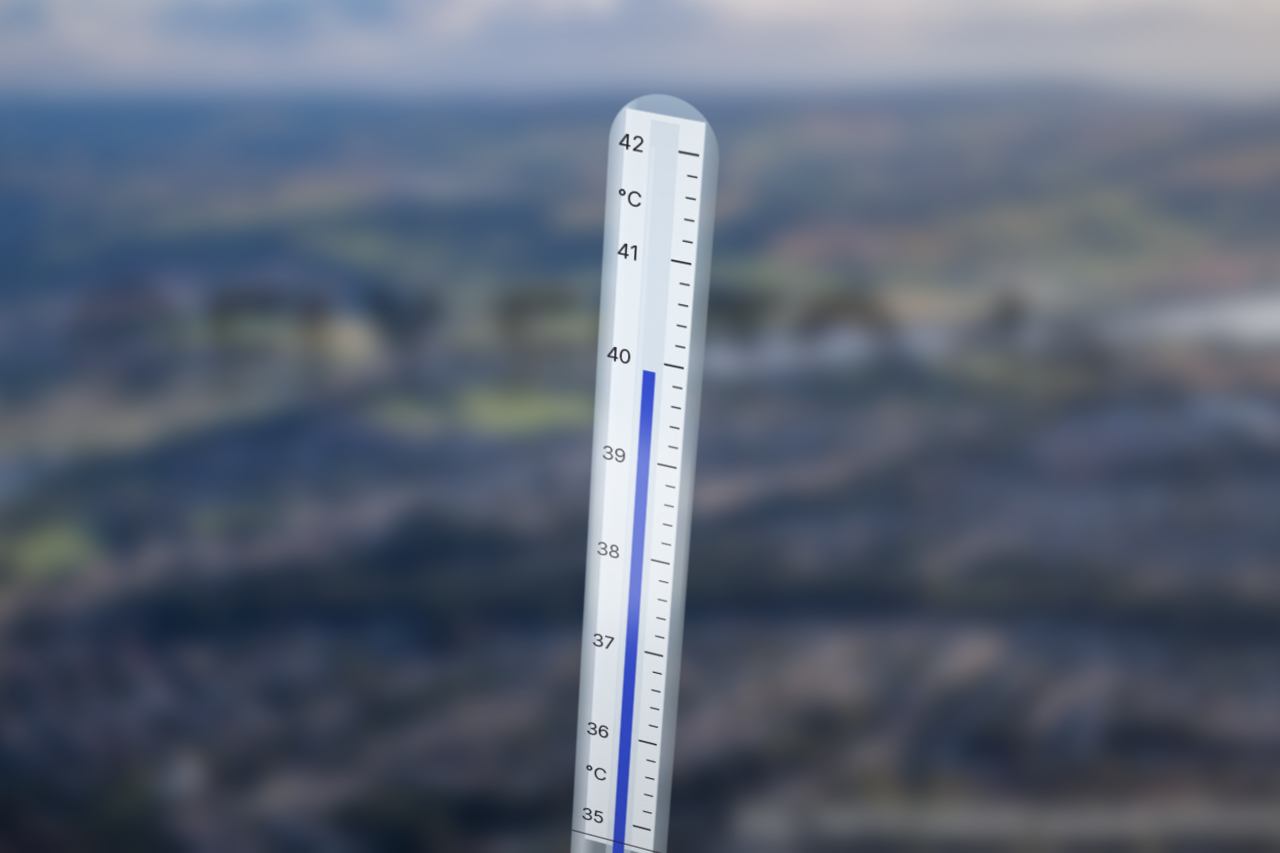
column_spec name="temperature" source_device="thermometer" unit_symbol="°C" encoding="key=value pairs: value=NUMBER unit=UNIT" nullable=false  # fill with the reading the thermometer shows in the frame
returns value=39.9 unit=°C
